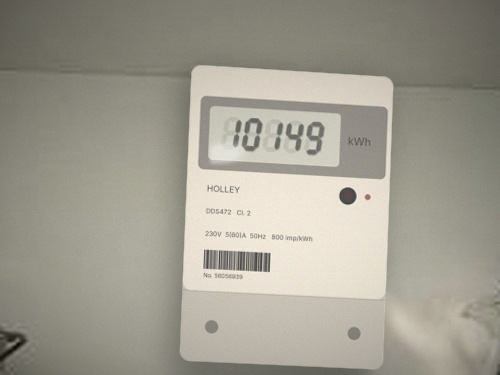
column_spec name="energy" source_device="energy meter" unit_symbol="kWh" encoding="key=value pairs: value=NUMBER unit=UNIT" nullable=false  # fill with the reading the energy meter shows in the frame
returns value=10149 unit=kWh
